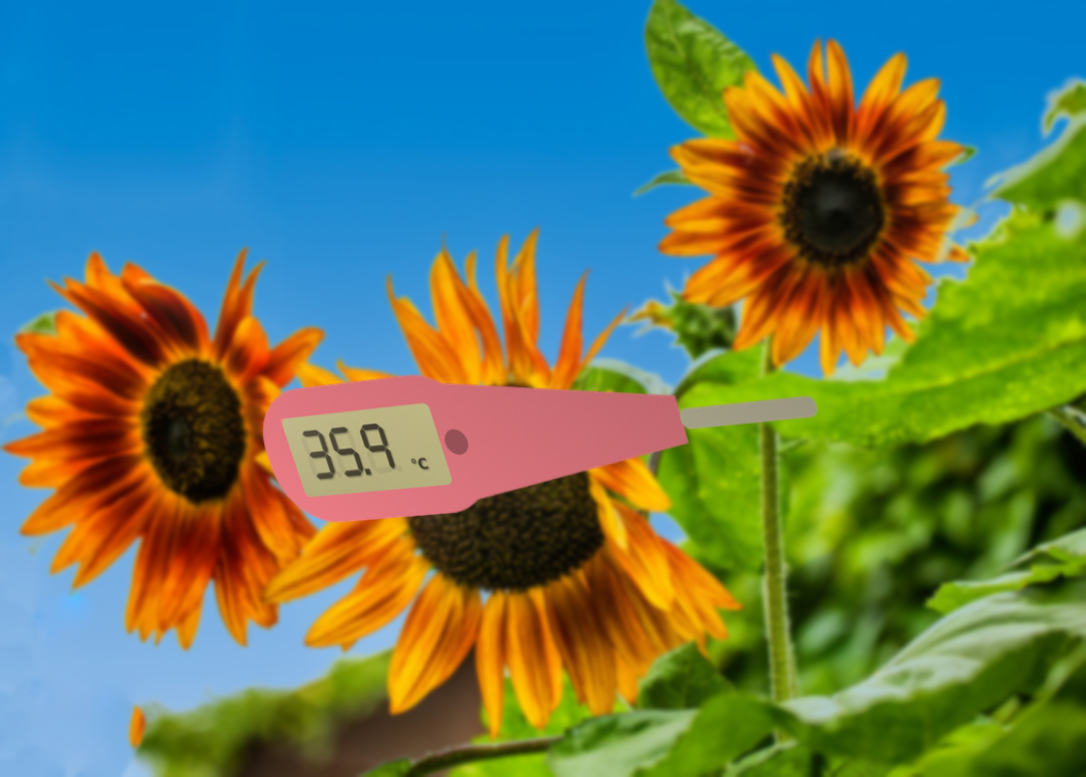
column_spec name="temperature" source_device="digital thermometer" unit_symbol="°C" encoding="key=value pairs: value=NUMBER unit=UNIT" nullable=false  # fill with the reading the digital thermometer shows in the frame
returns value=35.9 unit=°C
